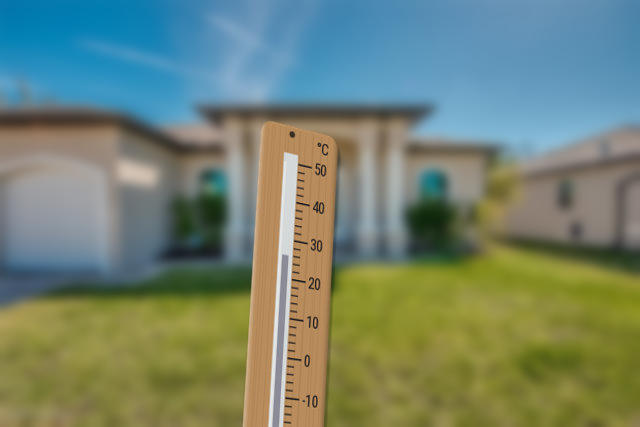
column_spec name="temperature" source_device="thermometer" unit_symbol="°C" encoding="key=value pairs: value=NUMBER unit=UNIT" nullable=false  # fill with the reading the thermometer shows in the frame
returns value=26 unit=°C
